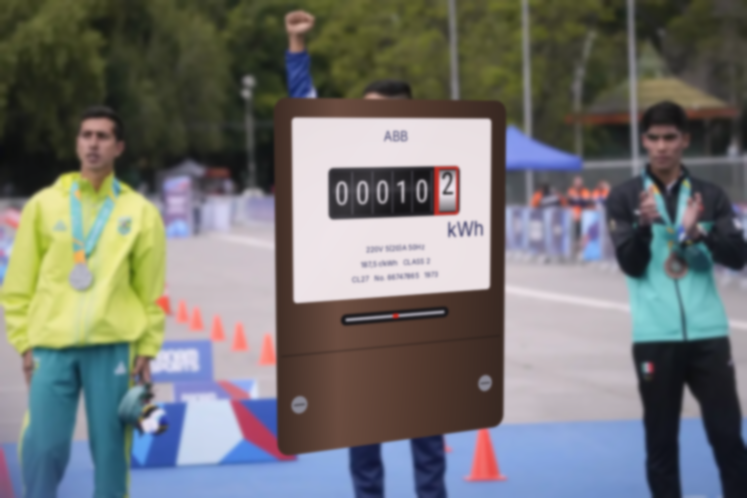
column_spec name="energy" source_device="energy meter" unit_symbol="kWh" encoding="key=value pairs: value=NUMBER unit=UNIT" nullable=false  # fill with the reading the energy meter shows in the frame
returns value=10.2 unit=kWh
